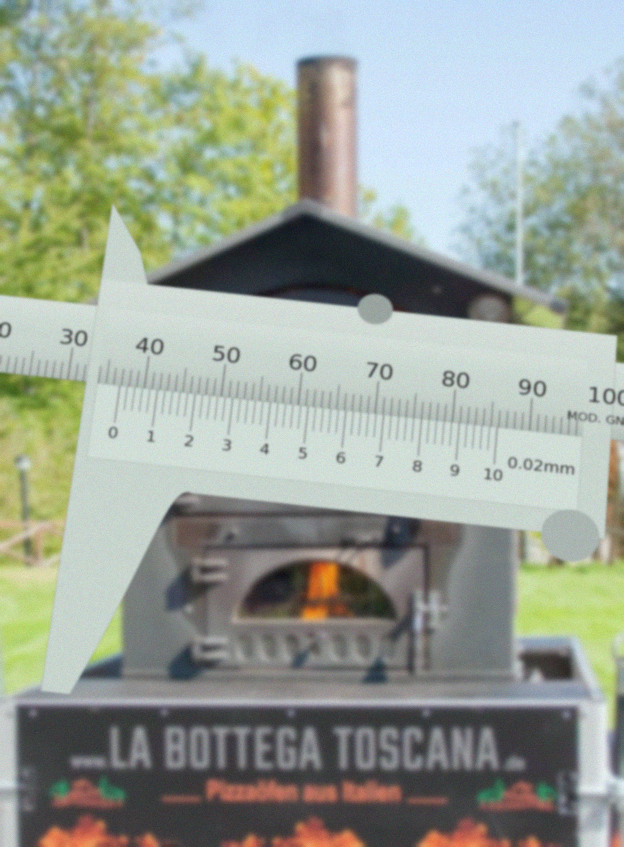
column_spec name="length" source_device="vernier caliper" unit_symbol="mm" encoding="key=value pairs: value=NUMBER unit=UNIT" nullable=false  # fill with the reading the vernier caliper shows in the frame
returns value=36.8 unit=mm
